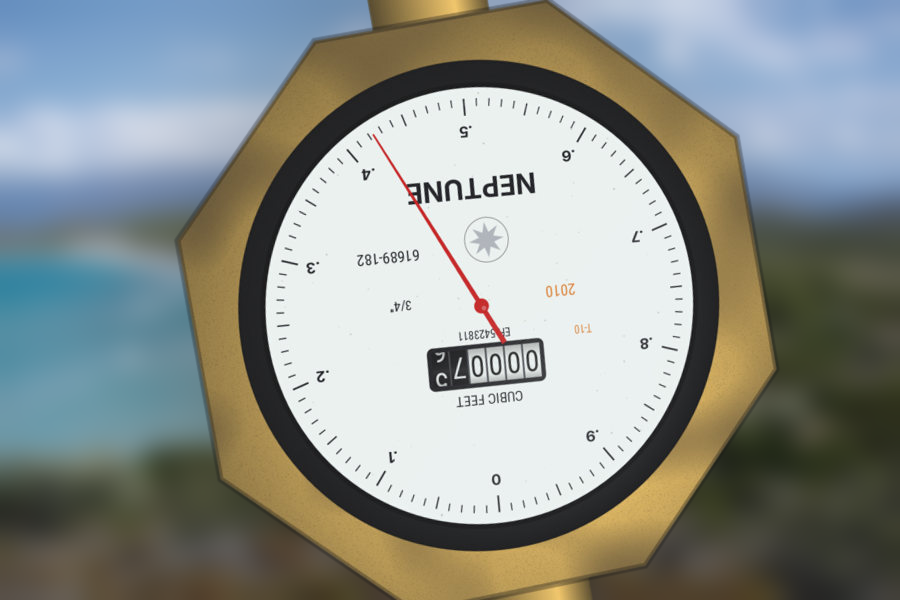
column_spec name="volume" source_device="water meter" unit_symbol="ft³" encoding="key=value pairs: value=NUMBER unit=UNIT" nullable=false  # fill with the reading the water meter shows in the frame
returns value=75.42 unit=ft³
